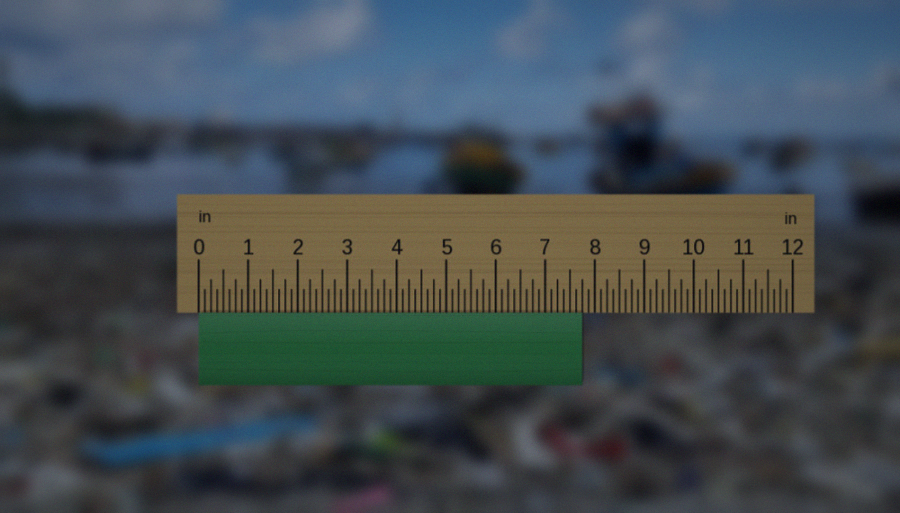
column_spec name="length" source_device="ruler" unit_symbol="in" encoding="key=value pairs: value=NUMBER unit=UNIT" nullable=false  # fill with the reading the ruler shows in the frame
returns value=7.75 unit=in
